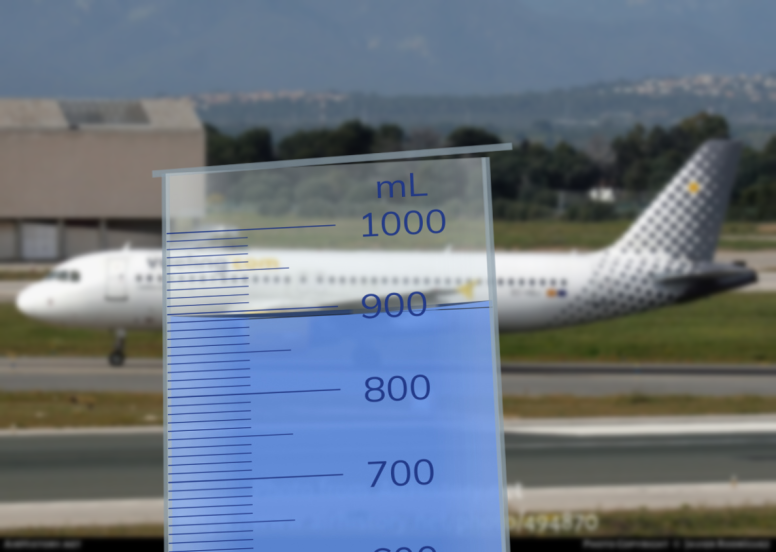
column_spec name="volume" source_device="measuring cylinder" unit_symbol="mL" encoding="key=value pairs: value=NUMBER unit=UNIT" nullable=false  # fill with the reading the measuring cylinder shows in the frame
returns value=890 unit=mL
